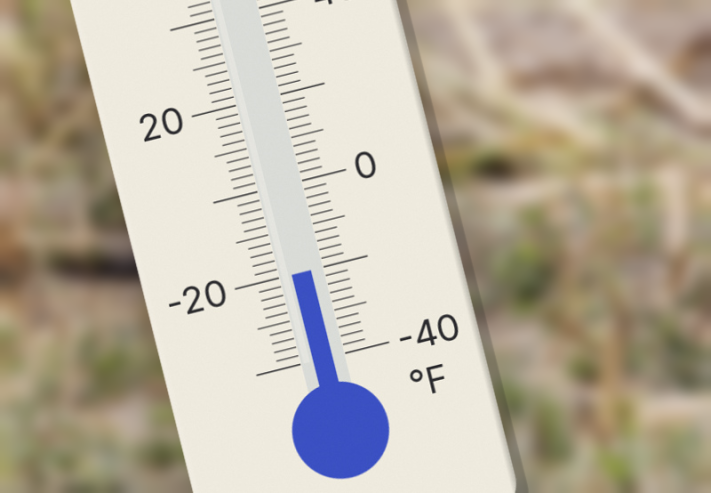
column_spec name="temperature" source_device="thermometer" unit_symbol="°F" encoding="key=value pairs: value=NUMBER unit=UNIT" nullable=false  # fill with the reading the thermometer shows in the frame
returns value=-20 unit=°F
